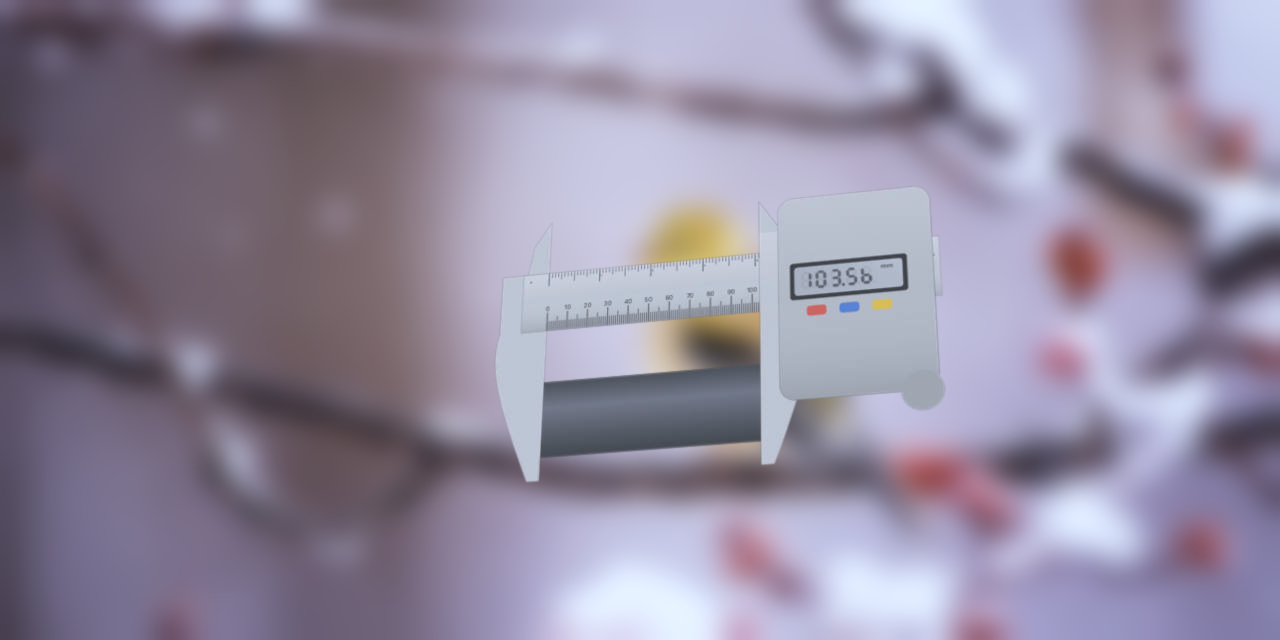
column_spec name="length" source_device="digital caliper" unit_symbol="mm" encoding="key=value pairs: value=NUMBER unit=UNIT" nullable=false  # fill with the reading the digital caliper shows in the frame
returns value=103.56 unit=mm
